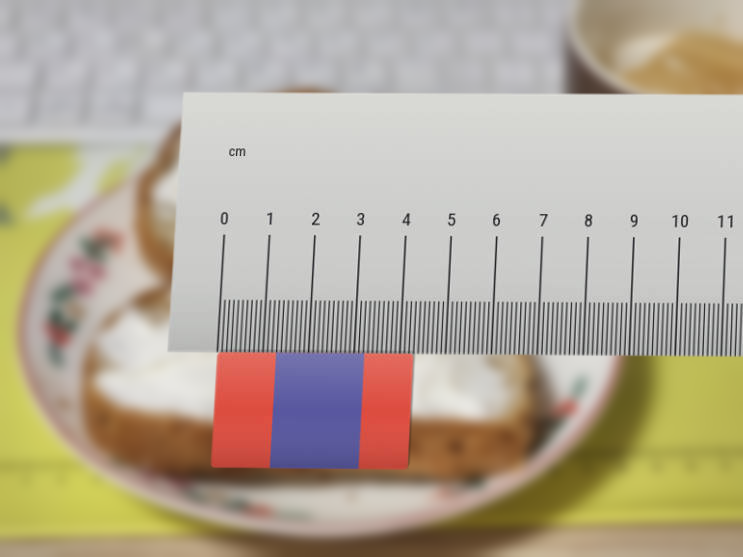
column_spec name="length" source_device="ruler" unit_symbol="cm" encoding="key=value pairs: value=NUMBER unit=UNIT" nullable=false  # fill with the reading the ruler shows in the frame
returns value=4.3 unit=cm
